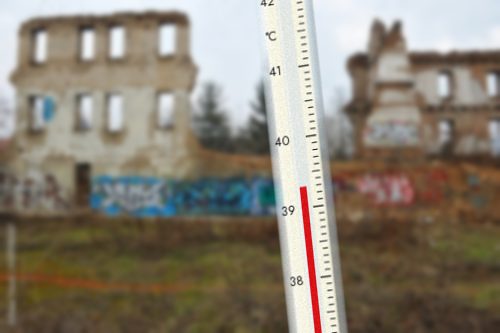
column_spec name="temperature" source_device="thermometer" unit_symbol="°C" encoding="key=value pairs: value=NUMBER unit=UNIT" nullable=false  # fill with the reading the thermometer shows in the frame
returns value=39.3 unit=°C
